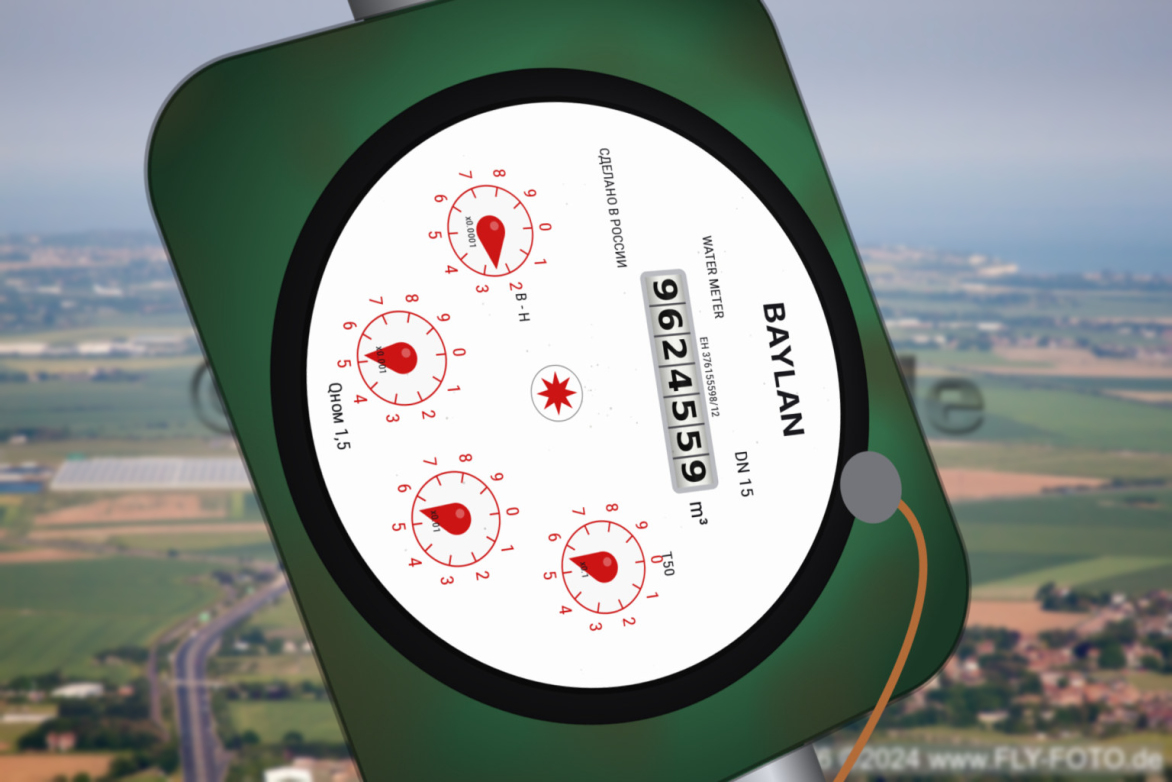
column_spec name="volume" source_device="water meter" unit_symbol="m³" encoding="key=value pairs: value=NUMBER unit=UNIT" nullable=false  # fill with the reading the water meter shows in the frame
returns value=9624559.5552 unit=m³
